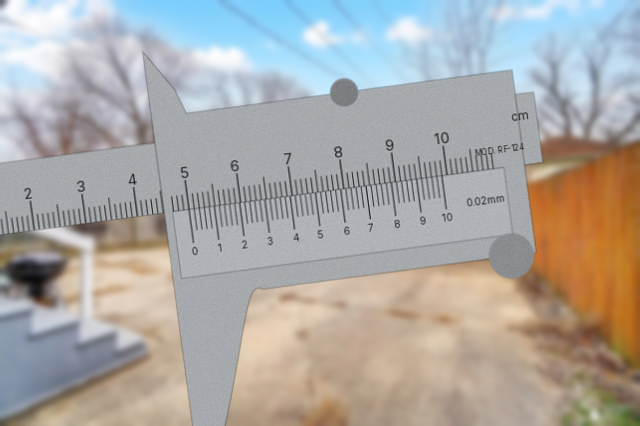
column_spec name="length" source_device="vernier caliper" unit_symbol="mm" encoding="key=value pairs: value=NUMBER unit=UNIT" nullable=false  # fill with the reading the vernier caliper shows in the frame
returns value=50.0 unit=mm
